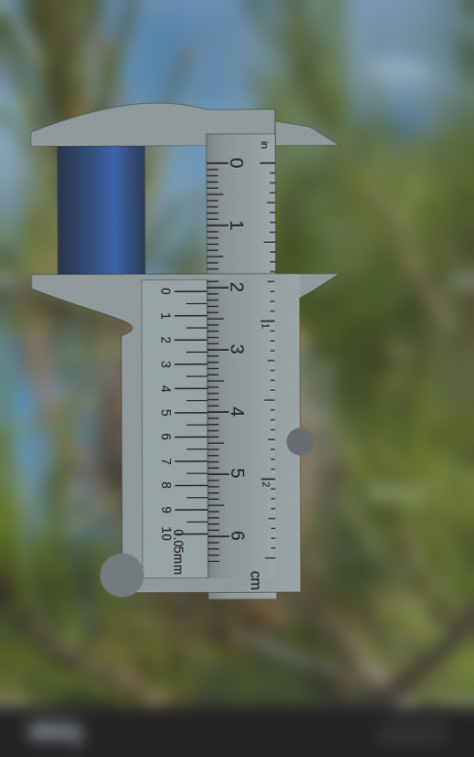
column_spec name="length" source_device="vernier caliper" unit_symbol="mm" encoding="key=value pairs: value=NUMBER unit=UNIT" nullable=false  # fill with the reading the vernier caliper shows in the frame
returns value=20.6 unit=mm
